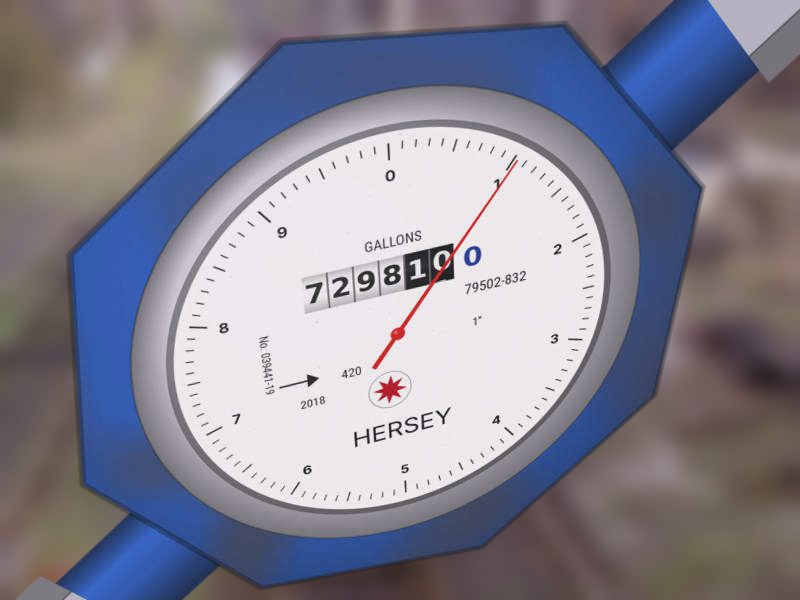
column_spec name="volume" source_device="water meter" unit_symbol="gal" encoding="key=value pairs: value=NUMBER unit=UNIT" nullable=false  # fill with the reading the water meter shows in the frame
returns value=7298101.0 unit=gal
